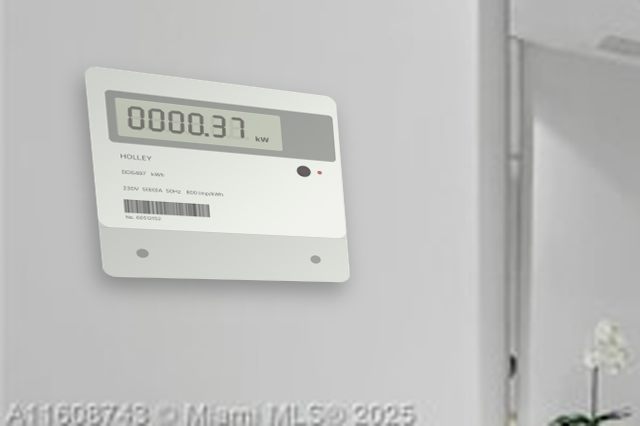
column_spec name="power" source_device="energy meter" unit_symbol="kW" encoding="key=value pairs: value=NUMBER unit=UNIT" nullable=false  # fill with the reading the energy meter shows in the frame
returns value=0.37 unit=kW
